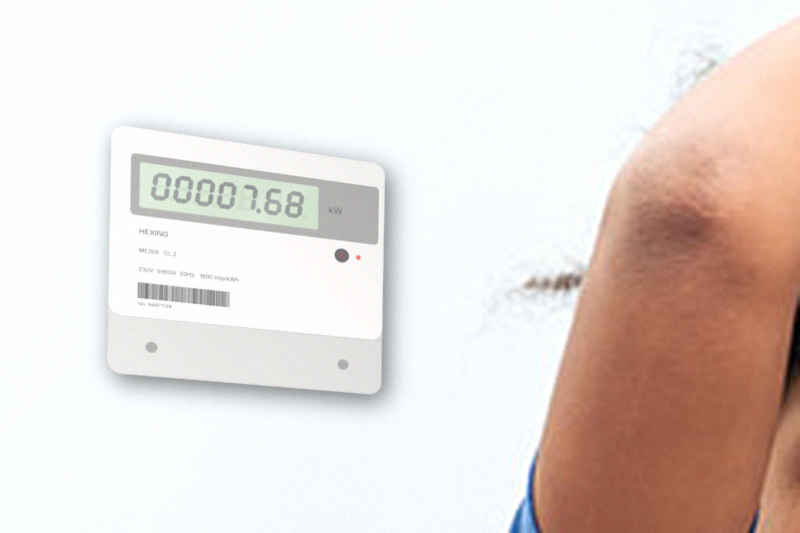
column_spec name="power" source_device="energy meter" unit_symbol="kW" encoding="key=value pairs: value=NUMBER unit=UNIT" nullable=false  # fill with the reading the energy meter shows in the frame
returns value=7.68 unit=kW
